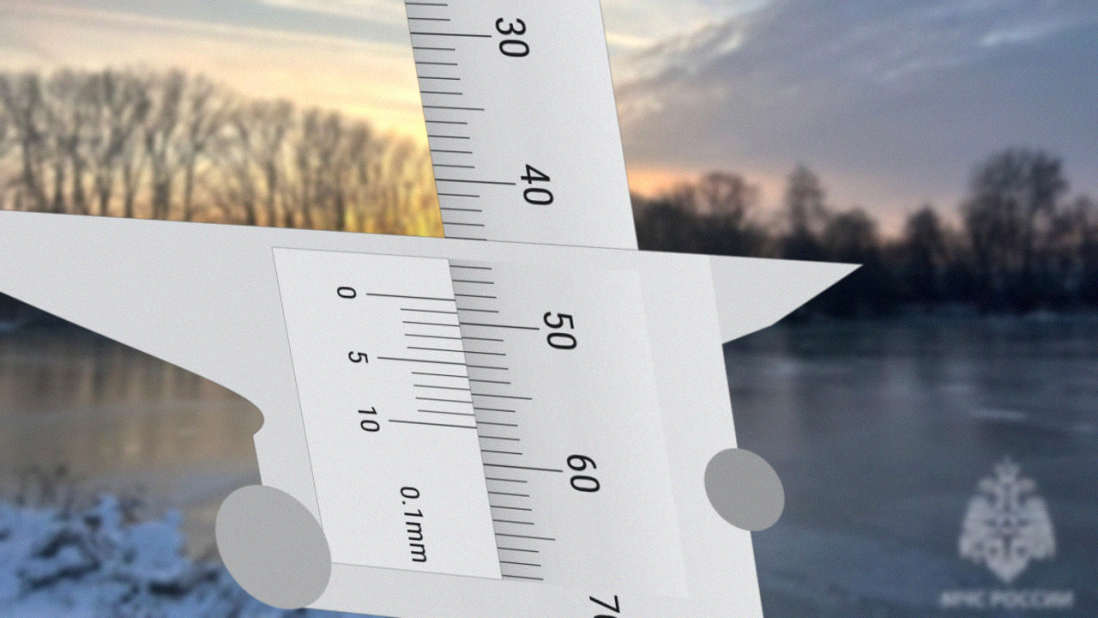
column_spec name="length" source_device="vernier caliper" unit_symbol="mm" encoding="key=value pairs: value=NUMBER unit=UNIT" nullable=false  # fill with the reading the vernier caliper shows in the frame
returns value=48.4 unit=mm
